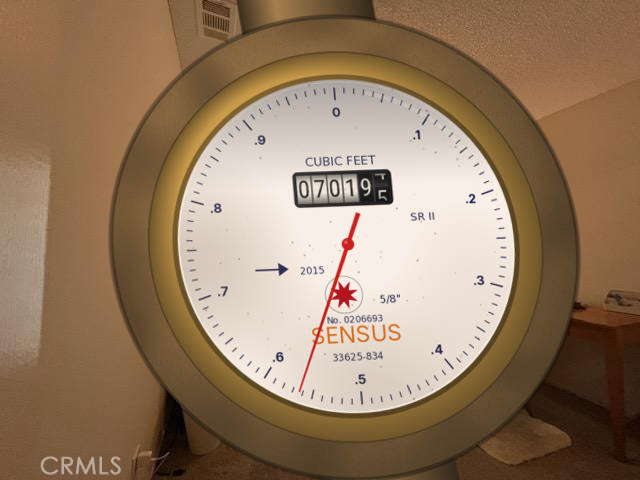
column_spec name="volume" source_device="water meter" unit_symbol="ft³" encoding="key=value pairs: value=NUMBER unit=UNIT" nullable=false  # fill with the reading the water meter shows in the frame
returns value=70194.56 unit=ft³
